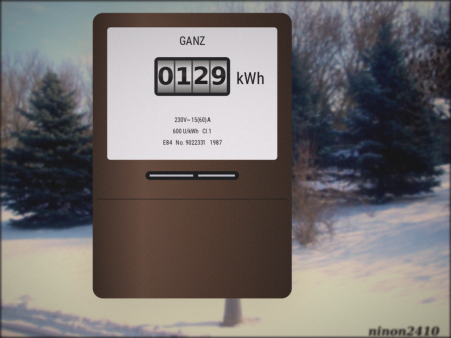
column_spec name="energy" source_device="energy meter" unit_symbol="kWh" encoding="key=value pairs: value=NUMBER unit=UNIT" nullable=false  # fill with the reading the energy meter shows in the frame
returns value=129 unit=kWh
